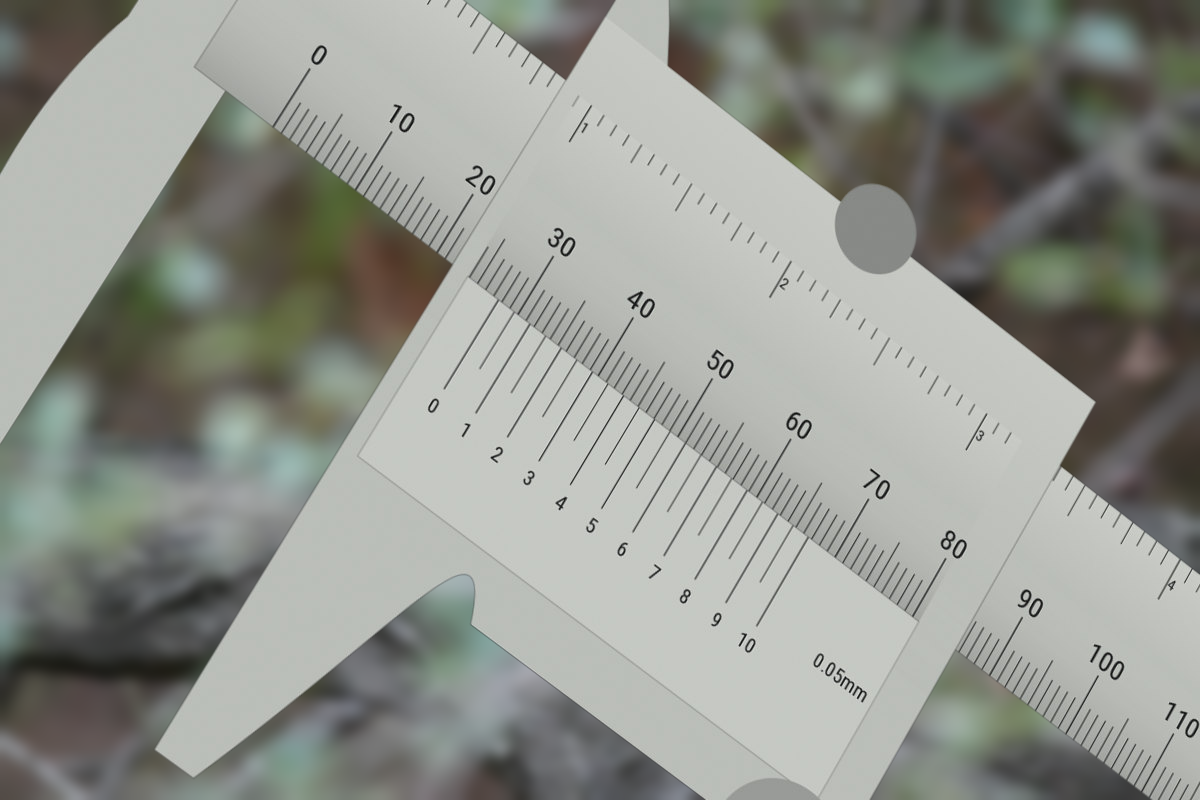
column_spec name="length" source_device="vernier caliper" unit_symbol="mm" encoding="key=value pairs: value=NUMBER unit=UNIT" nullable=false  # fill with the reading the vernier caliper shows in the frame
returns value=27.6 unit=mm
